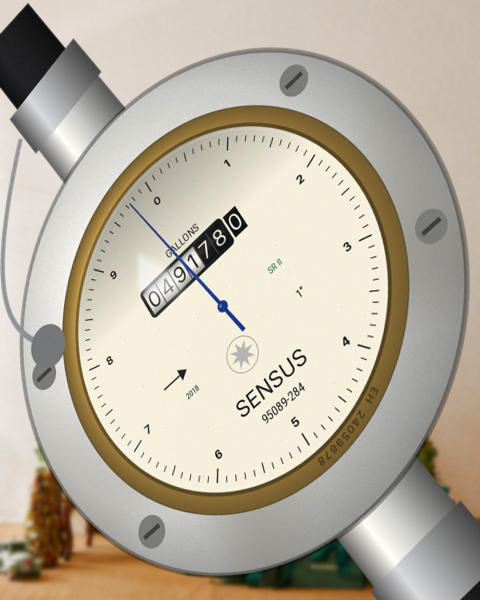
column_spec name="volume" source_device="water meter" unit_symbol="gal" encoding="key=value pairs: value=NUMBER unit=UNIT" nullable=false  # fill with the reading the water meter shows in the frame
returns value=491779.7 unit=gal
